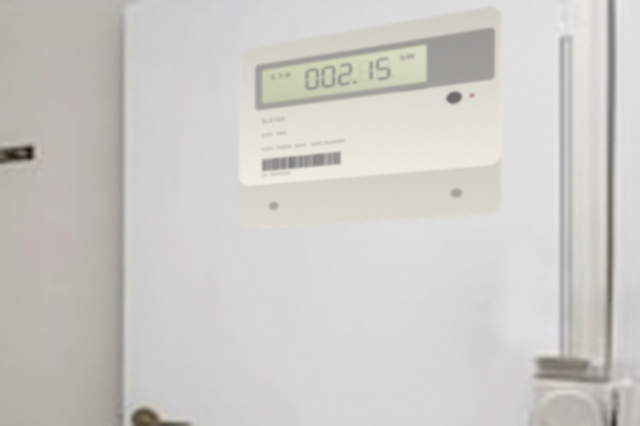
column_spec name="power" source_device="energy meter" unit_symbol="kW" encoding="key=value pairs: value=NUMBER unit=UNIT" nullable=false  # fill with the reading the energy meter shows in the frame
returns value=2.15 unit=kW
